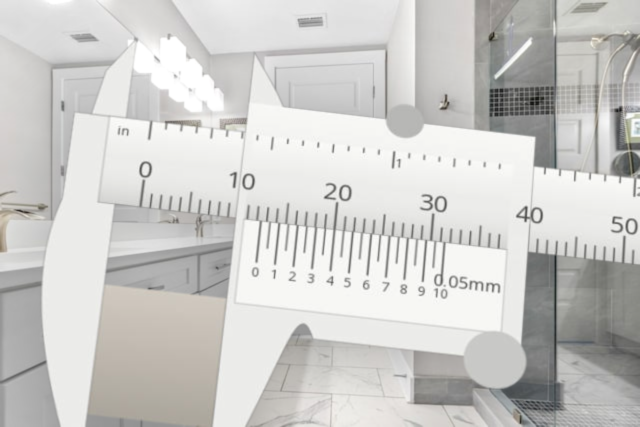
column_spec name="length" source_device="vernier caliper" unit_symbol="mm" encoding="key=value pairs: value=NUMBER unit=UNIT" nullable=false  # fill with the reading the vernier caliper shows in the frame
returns value=12.4 unit=mm
